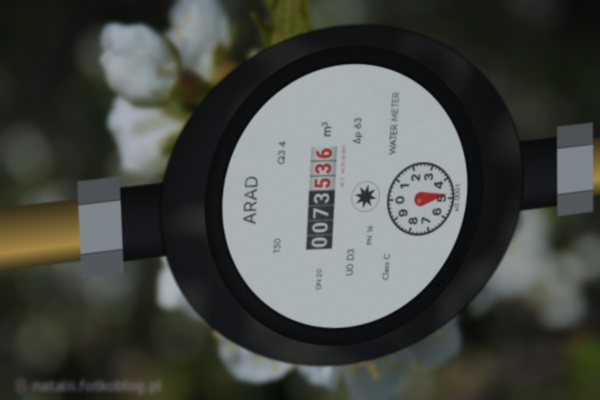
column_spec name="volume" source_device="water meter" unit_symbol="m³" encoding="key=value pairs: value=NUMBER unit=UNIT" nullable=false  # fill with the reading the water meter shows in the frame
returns value=73.5364 unit=m³
